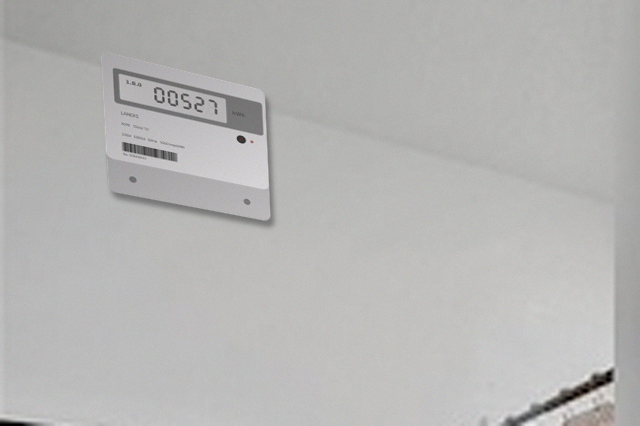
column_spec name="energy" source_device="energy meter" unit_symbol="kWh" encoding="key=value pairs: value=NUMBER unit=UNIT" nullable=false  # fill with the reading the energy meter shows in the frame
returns value=527 unit=kWh
